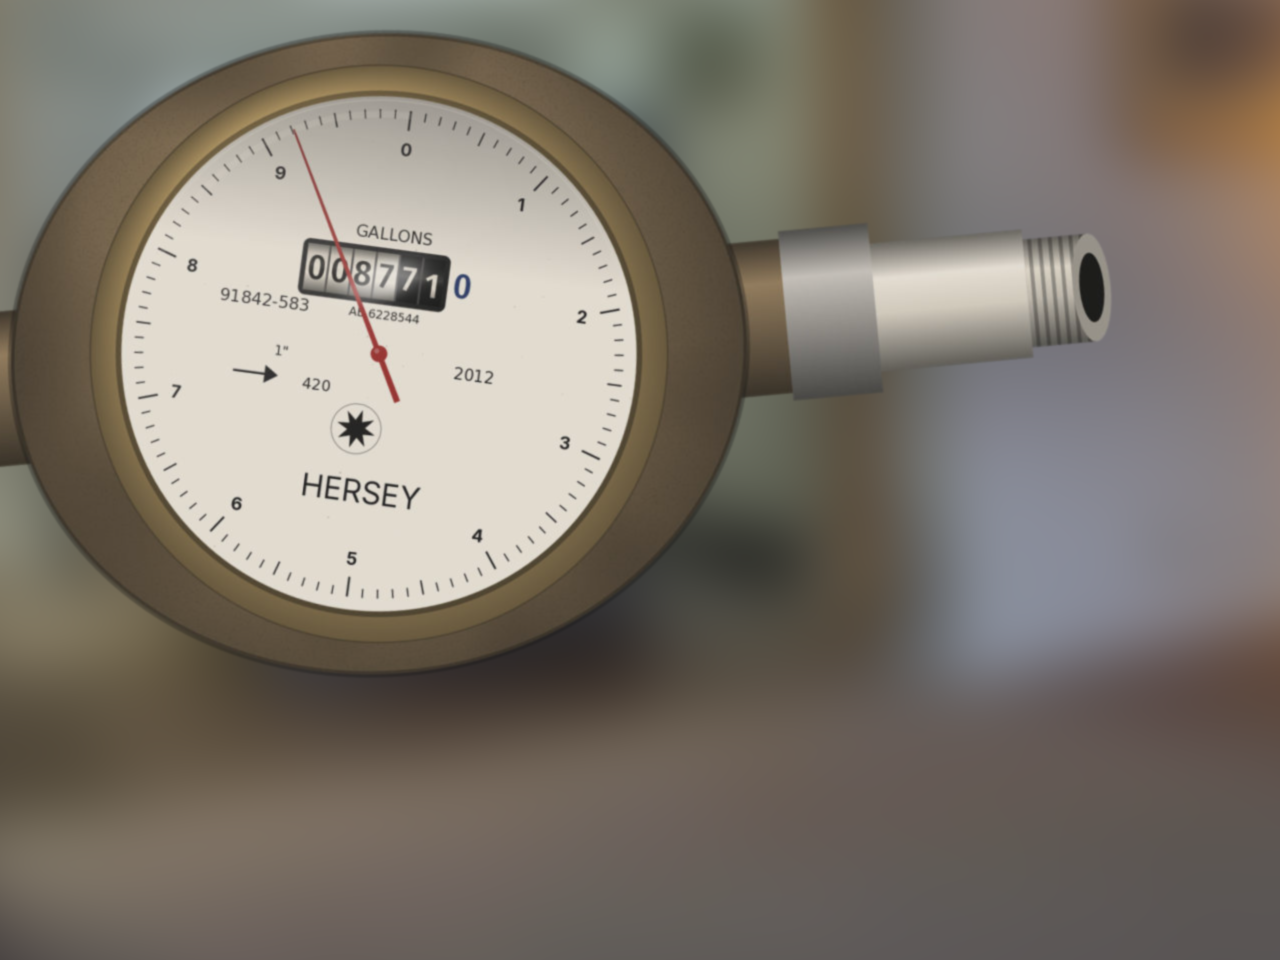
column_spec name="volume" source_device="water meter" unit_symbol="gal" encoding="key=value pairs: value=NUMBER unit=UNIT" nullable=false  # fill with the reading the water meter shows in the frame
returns value=87709.2 unit=gal
